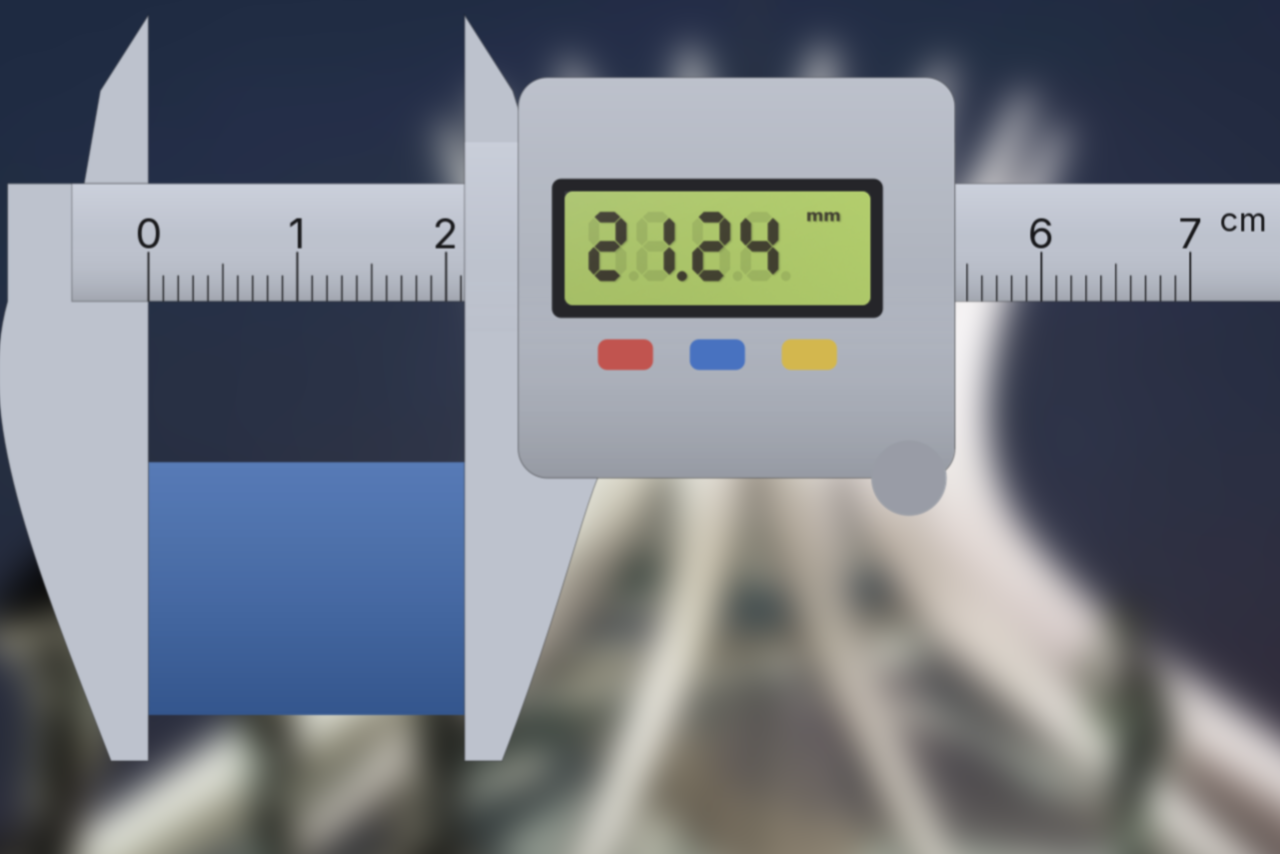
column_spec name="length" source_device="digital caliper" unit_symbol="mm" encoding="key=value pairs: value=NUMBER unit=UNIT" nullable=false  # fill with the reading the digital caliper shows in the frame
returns value=21.24 unit=mm
